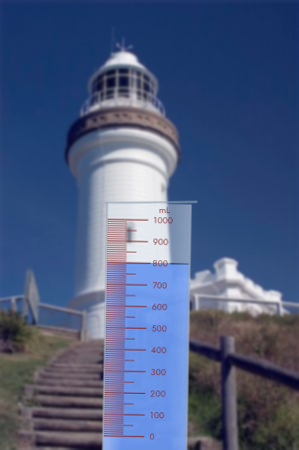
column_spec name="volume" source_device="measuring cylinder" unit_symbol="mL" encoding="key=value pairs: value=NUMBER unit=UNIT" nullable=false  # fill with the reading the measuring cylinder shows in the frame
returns value=800 unit=mL
